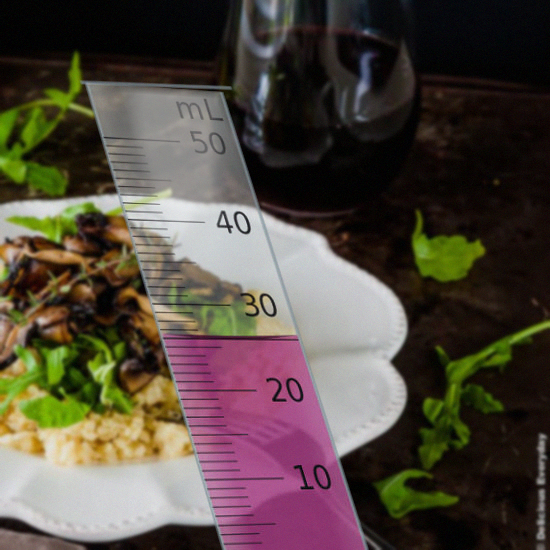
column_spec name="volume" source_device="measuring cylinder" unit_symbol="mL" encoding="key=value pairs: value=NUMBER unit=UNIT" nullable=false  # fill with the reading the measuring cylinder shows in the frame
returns value=26 unit=mL
